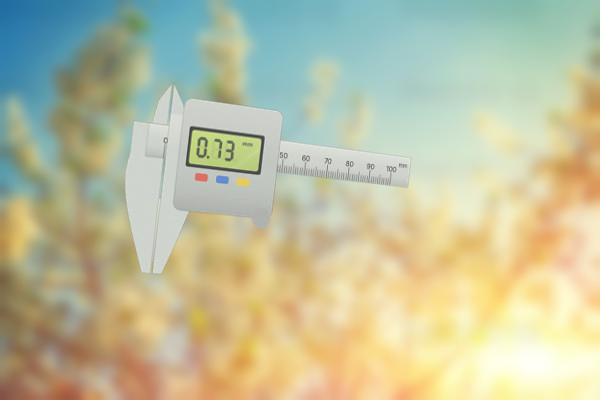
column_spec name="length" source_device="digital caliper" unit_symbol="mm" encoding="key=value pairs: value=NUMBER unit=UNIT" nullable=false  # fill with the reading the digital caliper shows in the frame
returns value=0.73 unit=mm
